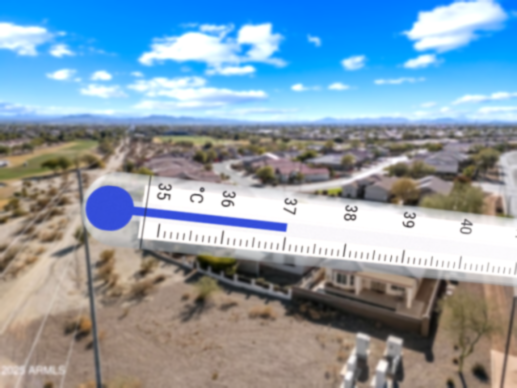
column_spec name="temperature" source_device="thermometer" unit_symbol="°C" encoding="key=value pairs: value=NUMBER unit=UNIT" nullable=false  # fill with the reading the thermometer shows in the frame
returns value=37 unit=°C
